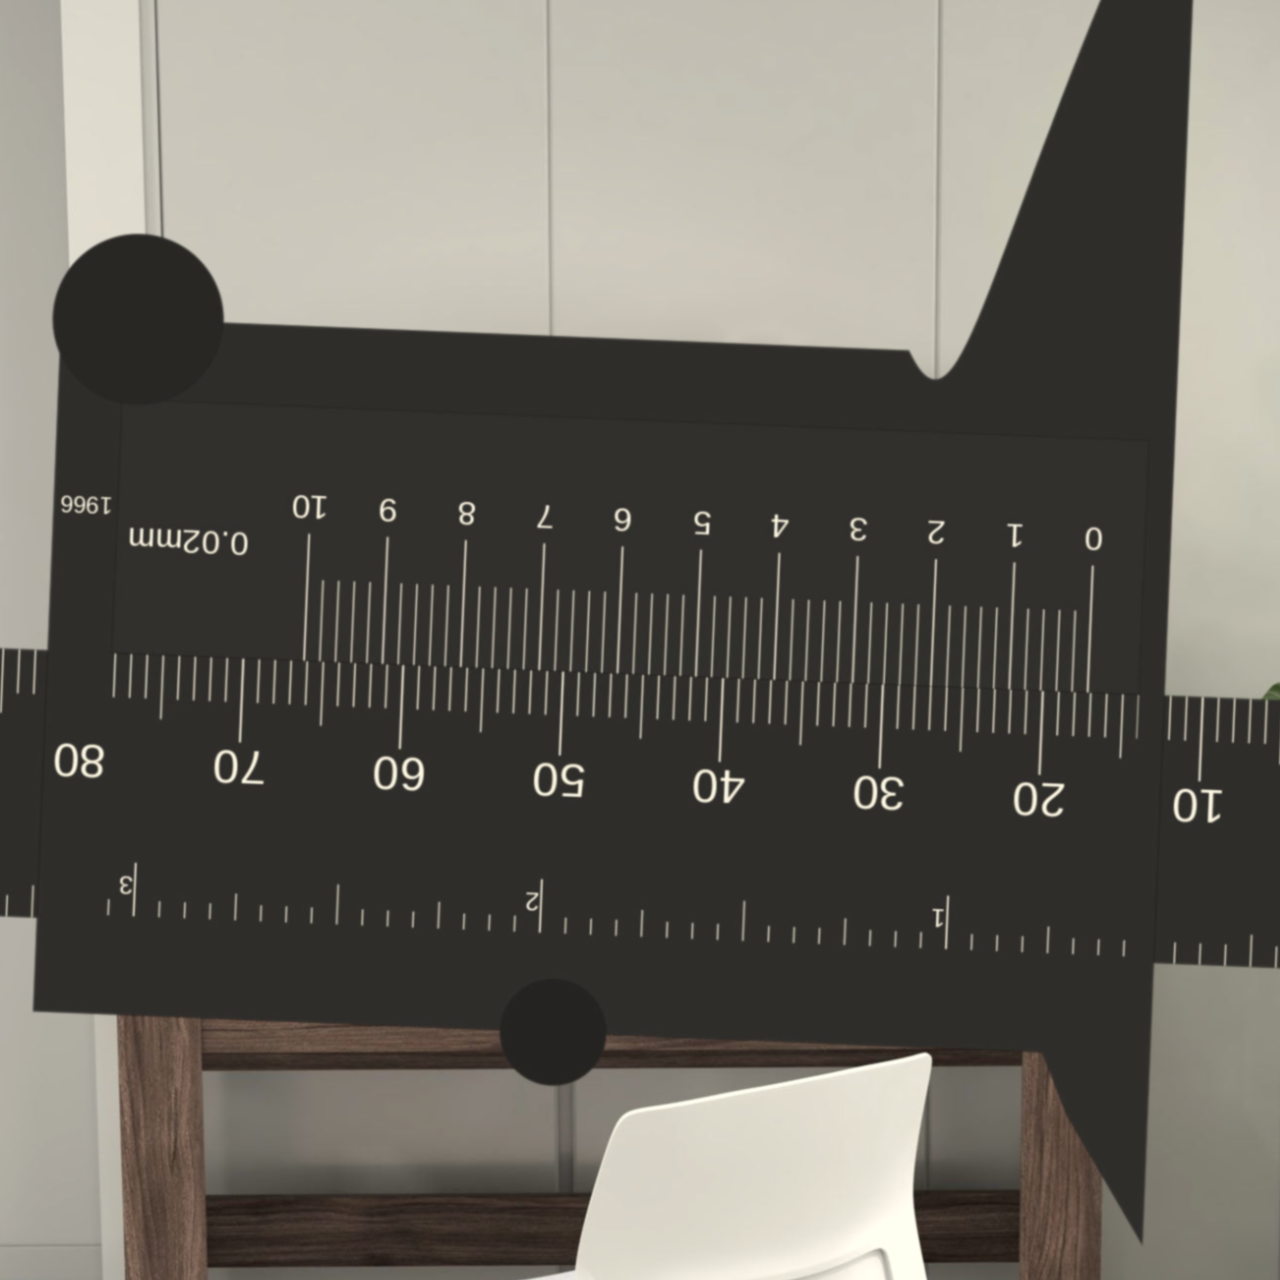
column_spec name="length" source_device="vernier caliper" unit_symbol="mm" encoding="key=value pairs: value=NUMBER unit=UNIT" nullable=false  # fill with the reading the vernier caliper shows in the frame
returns value=17.2 unit=mm
